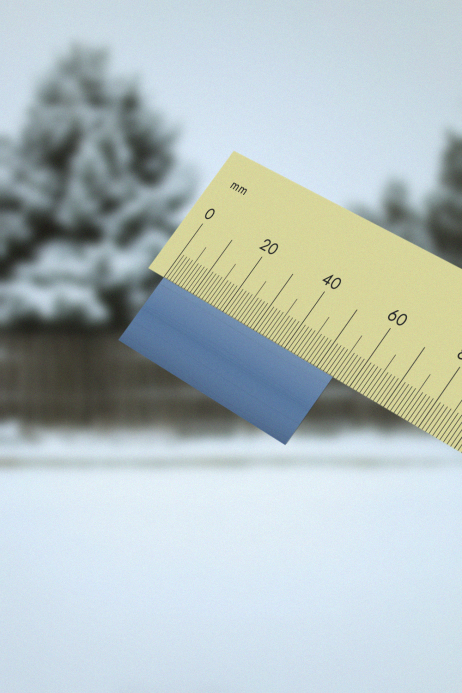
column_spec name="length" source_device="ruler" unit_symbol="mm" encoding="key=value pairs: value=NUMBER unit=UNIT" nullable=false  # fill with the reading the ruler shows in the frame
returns value=55 unit=mm
